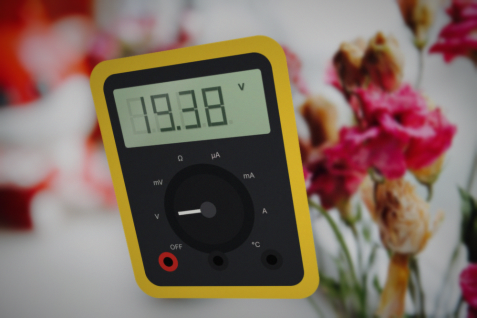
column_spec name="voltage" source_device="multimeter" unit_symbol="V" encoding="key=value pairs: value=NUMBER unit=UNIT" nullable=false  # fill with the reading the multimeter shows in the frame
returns value=19.38 unit=V
